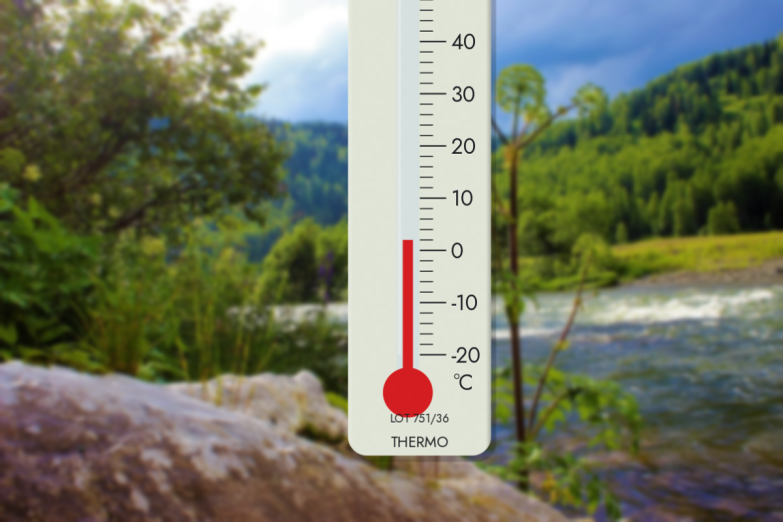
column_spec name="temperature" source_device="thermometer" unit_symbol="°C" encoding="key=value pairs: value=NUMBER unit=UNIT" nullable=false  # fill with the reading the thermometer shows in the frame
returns value=2 unit=°C
